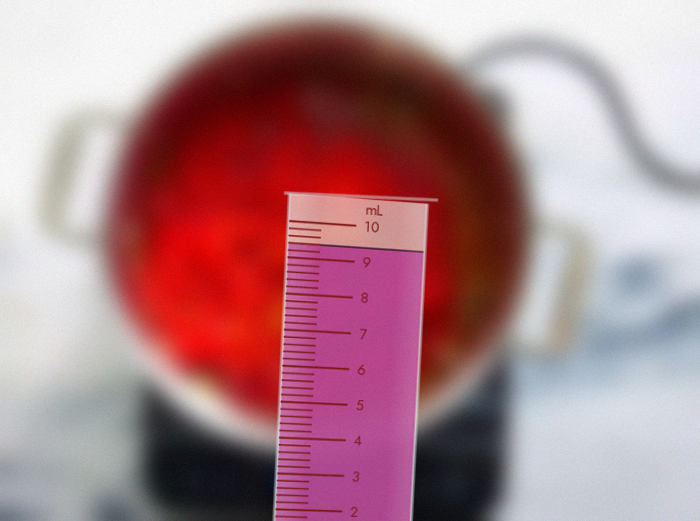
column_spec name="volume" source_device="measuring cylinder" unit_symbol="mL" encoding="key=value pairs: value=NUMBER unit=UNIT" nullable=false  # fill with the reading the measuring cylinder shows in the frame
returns value=9.4 unit=mL
